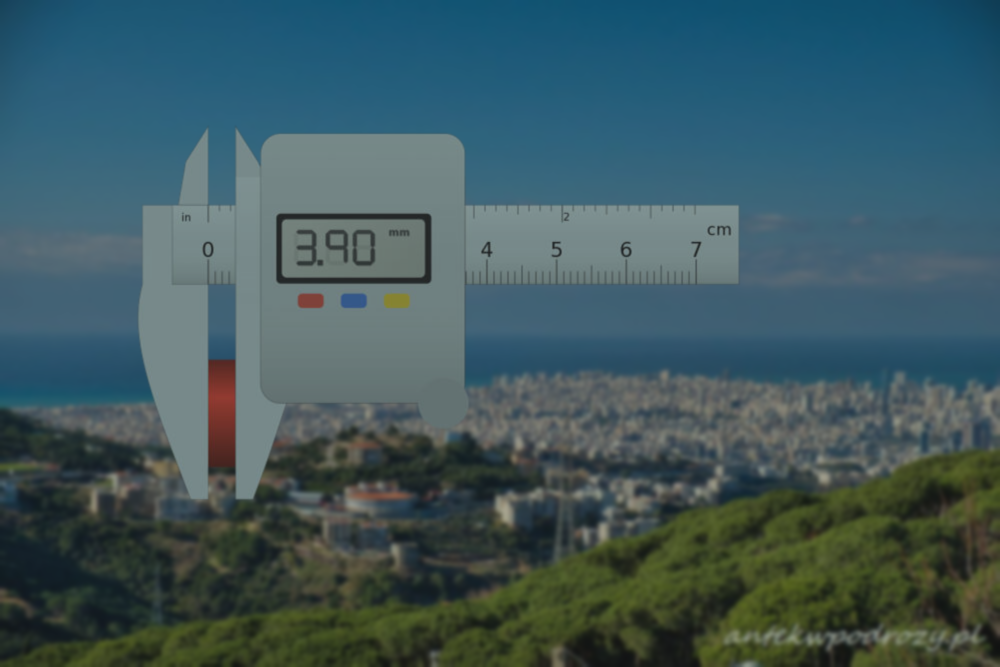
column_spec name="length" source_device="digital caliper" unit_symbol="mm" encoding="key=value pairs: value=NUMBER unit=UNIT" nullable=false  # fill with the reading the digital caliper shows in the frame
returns value=3.90 unit=mm
